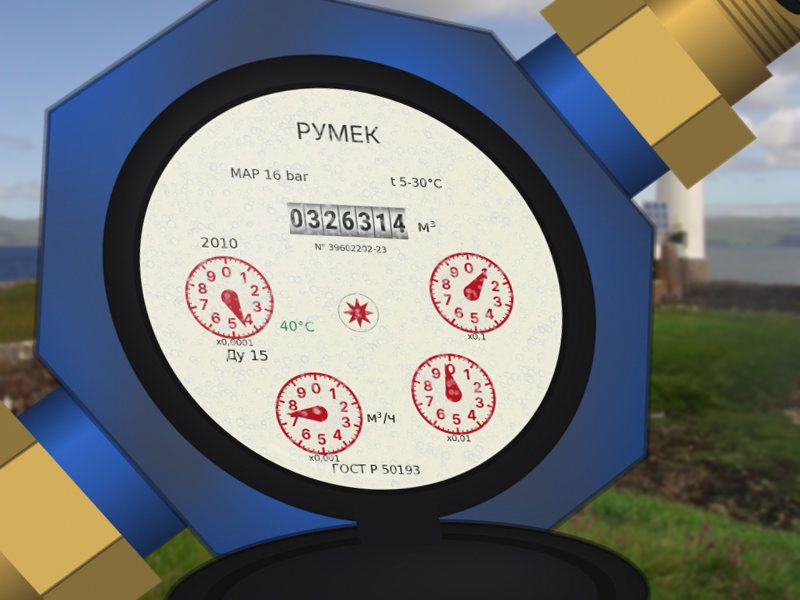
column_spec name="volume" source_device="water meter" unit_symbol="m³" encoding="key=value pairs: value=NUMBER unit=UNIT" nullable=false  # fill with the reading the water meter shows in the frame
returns value=326314.0974 unit=m³
